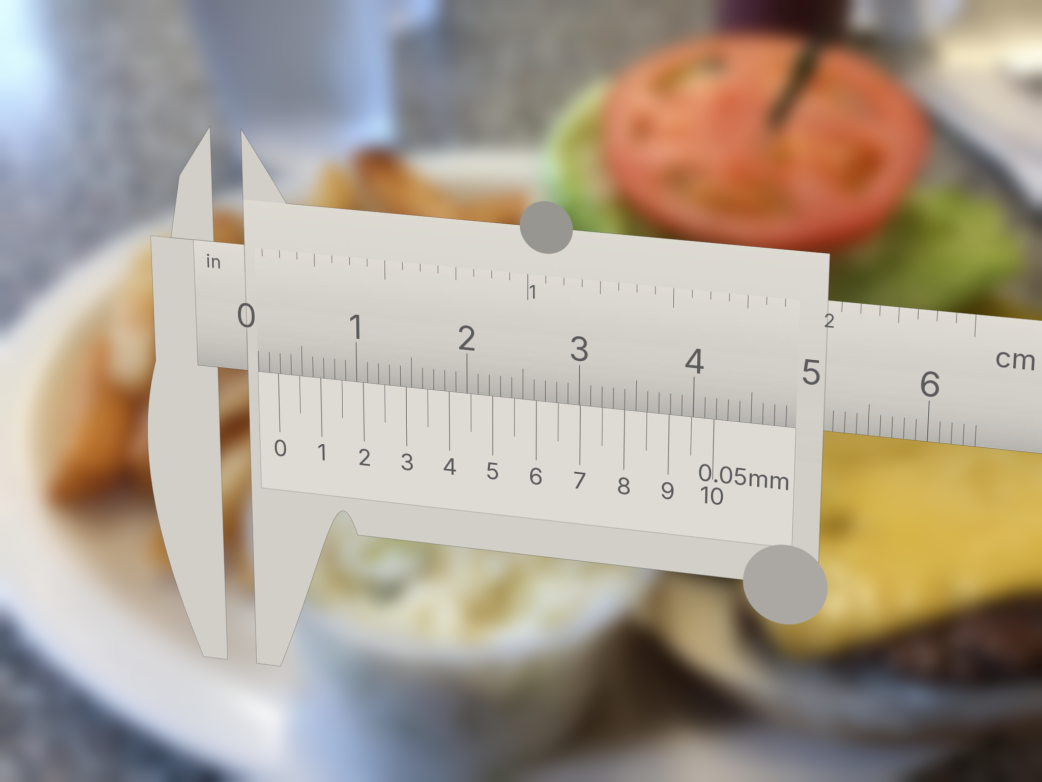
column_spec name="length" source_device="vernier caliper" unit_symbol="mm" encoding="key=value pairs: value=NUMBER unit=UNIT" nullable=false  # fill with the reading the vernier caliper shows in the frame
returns value=2.8 unit=mm
